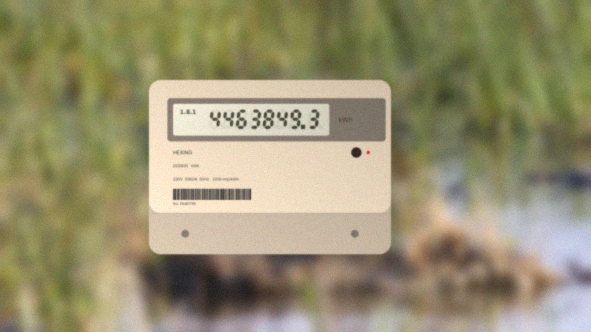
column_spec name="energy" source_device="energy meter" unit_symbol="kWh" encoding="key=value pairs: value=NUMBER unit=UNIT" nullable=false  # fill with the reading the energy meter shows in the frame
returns value=4463849.3 unit=kWh
